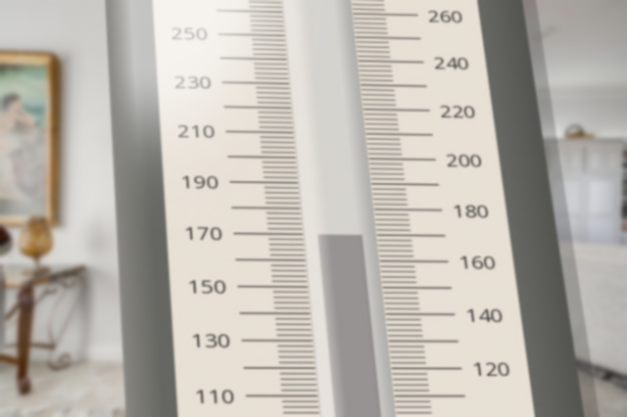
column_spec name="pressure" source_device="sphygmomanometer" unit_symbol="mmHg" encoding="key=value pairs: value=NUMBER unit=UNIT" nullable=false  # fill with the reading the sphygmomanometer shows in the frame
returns value=170 unit=mmHg
